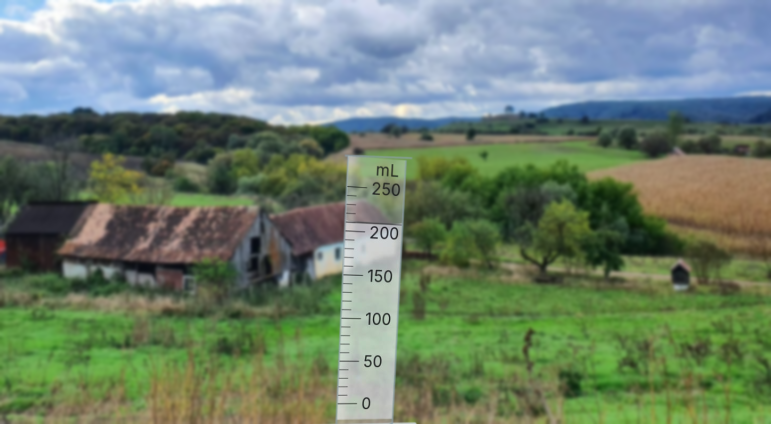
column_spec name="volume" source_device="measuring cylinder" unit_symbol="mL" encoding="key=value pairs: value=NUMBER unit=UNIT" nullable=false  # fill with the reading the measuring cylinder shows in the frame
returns value=210 unit=mL
